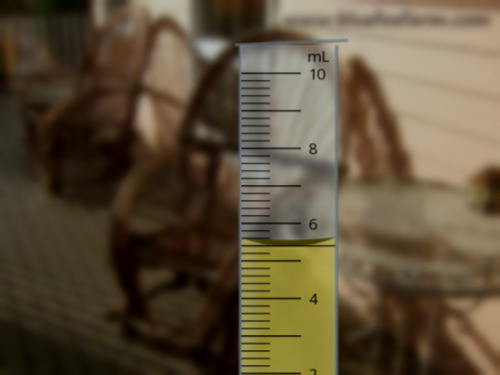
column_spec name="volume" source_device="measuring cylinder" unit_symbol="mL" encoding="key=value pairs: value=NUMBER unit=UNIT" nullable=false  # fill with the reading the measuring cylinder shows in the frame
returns value=5.4 unit=mL
